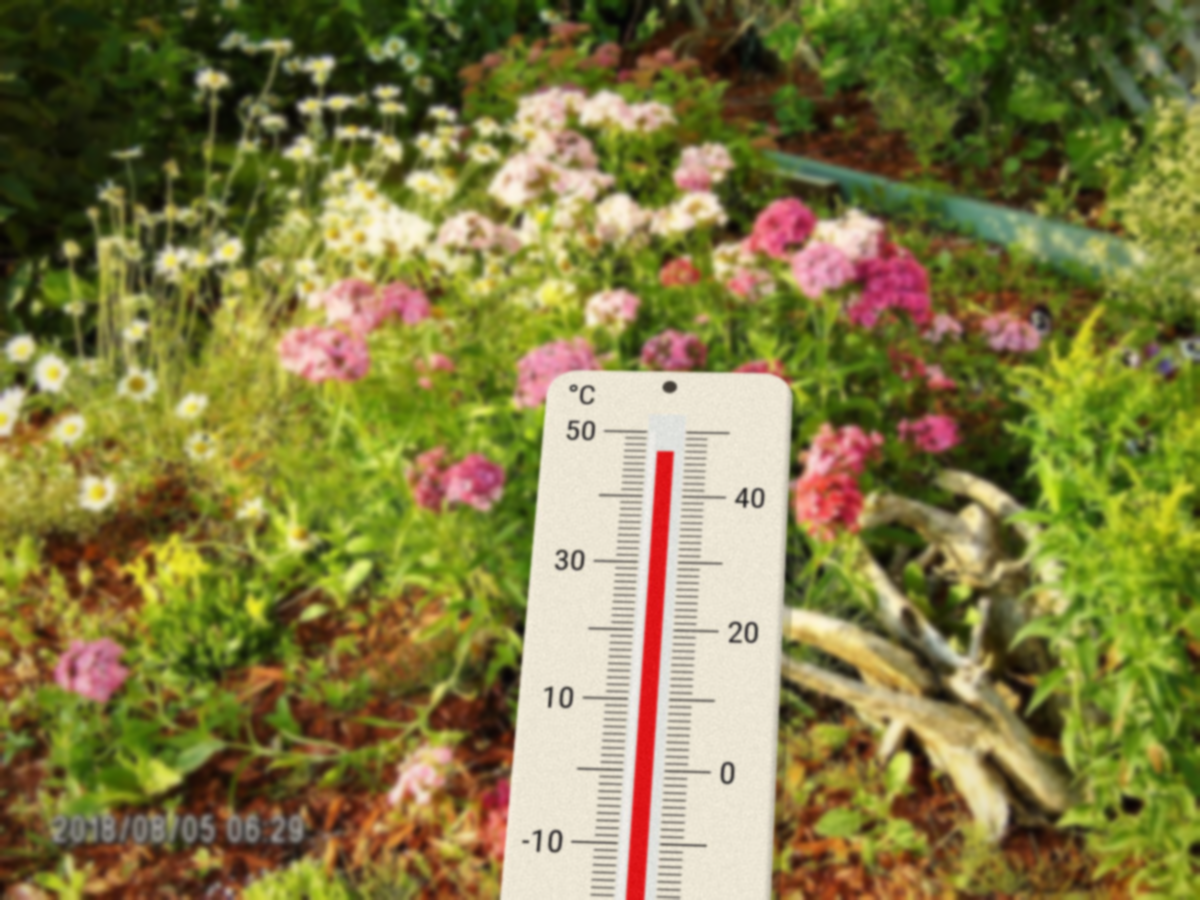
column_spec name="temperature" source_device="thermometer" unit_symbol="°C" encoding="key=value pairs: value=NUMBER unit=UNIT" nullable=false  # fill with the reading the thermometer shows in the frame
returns value=47 unit=°C
